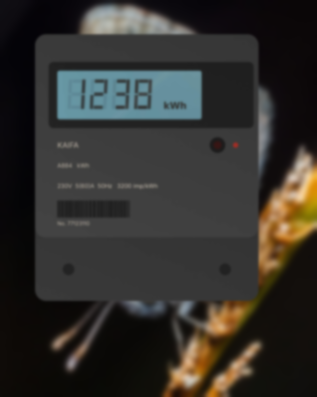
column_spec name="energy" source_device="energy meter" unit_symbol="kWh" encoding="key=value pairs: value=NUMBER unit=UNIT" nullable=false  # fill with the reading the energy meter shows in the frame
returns value=1238 unit=kWh
